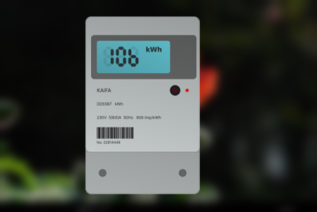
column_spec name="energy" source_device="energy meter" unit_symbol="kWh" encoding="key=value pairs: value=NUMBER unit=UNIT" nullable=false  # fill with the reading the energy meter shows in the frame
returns value=106 unit=kWh
